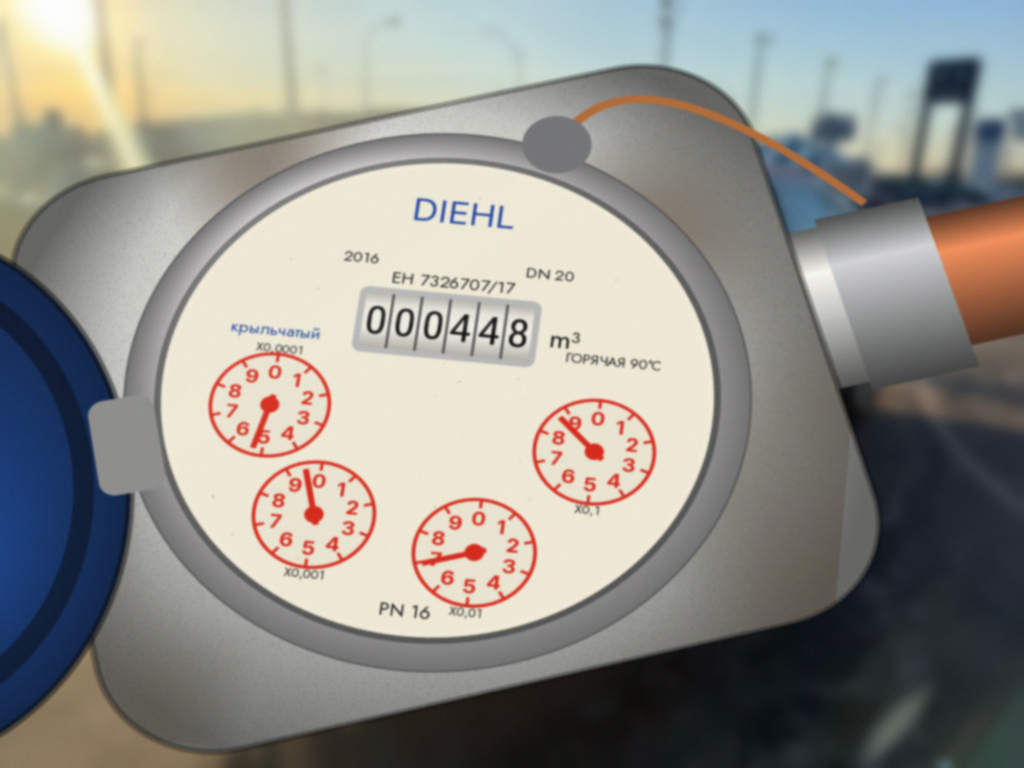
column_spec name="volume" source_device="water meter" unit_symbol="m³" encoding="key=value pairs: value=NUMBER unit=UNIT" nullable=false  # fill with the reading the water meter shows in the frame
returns value=448.8695 unit=m³
